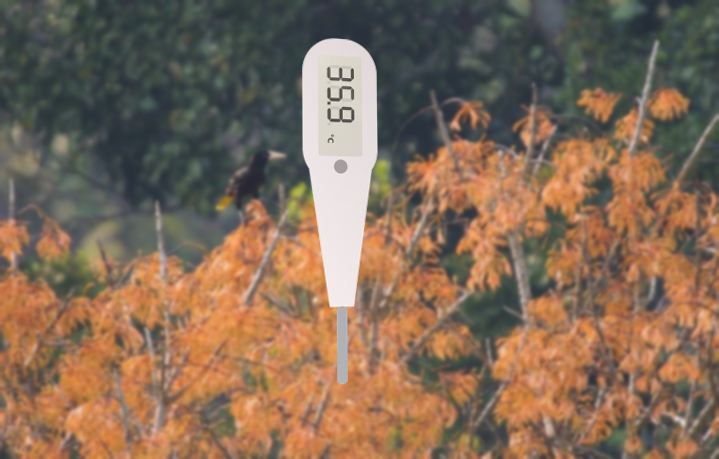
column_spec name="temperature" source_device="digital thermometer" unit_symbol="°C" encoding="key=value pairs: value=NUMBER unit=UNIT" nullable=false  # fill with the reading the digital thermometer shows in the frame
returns value=35.9 unit=°C
